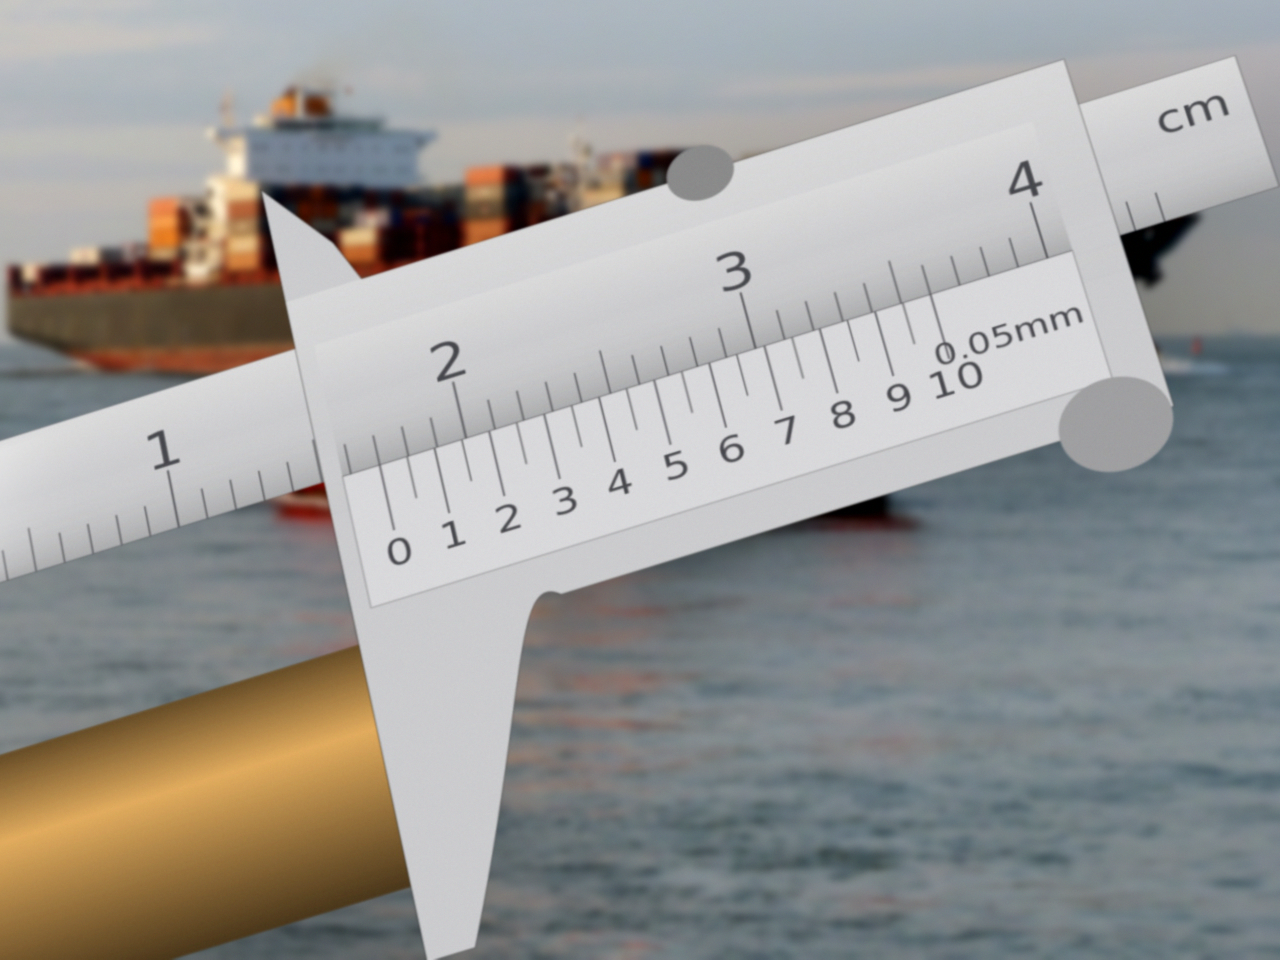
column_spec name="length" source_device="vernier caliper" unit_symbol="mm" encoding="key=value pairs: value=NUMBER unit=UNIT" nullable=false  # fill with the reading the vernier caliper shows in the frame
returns value=17.00 unit=mm
